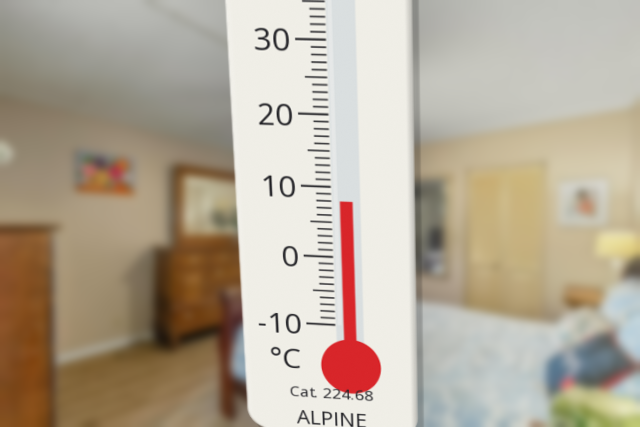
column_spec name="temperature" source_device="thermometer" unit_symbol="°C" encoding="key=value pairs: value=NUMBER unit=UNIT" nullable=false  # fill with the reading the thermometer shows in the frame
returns value=8 unit=°C
